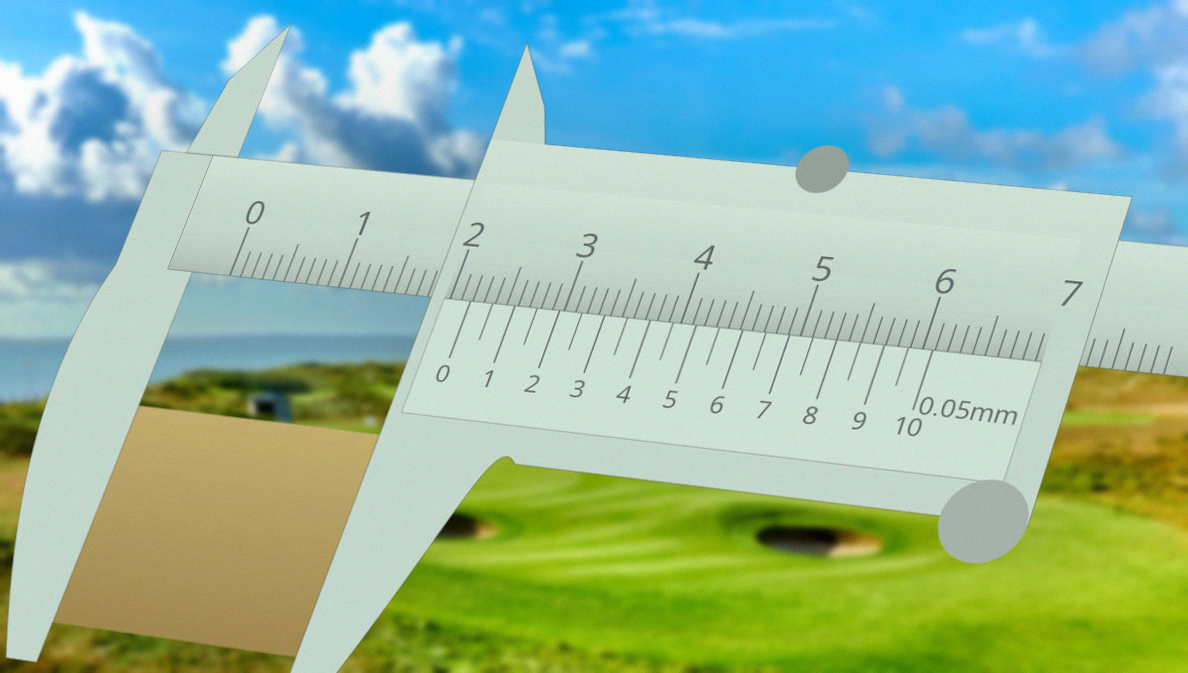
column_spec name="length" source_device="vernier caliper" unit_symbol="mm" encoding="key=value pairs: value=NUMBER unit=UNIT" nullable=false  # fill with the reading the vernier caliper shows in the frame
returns value=21.8 unit=mm
